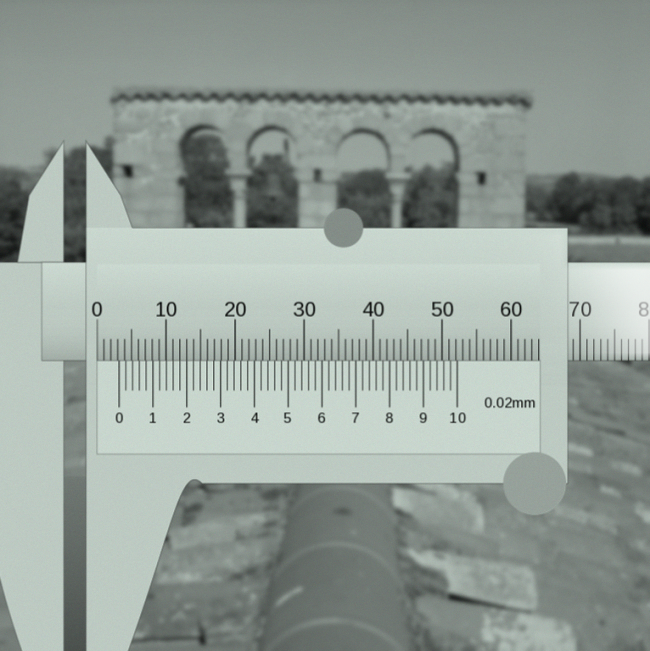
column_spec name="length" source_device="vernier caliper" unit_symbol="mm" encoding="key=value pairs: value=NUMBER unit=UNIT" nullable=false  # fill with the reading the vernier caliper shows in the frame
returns value=3.2 unit=mm
